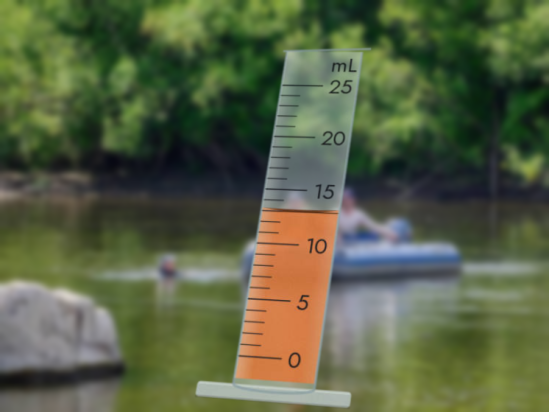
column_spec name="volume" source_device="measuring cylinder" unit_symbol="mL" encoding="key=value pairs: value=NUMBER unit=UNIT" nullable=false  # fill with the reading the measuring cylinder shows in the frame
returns value=13 unit=mL
